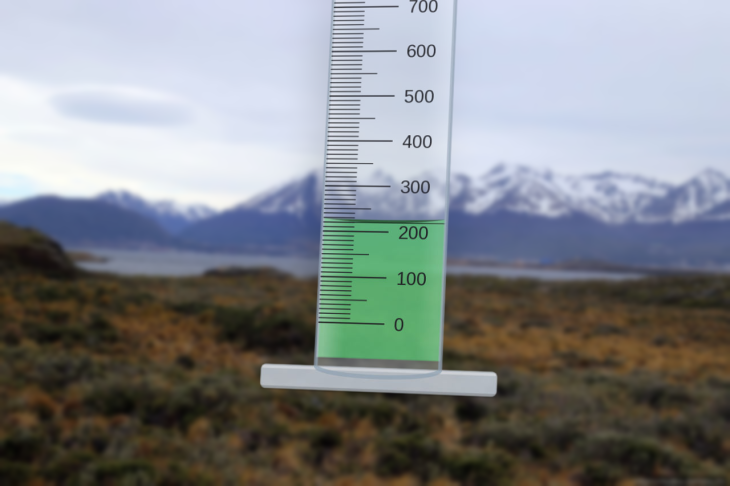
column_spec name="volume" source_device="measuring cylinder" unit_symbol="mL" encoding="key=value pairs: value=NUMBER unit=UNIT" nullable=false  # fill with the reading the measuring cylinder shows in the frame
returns value=220 unit=mL
